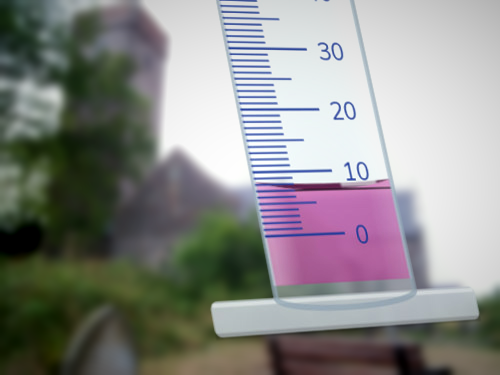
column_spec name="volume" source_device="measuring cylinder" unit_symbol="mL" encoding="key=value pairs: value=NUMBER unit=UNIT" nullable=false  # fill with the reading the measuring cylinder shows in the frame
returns value=7 unit=mL
